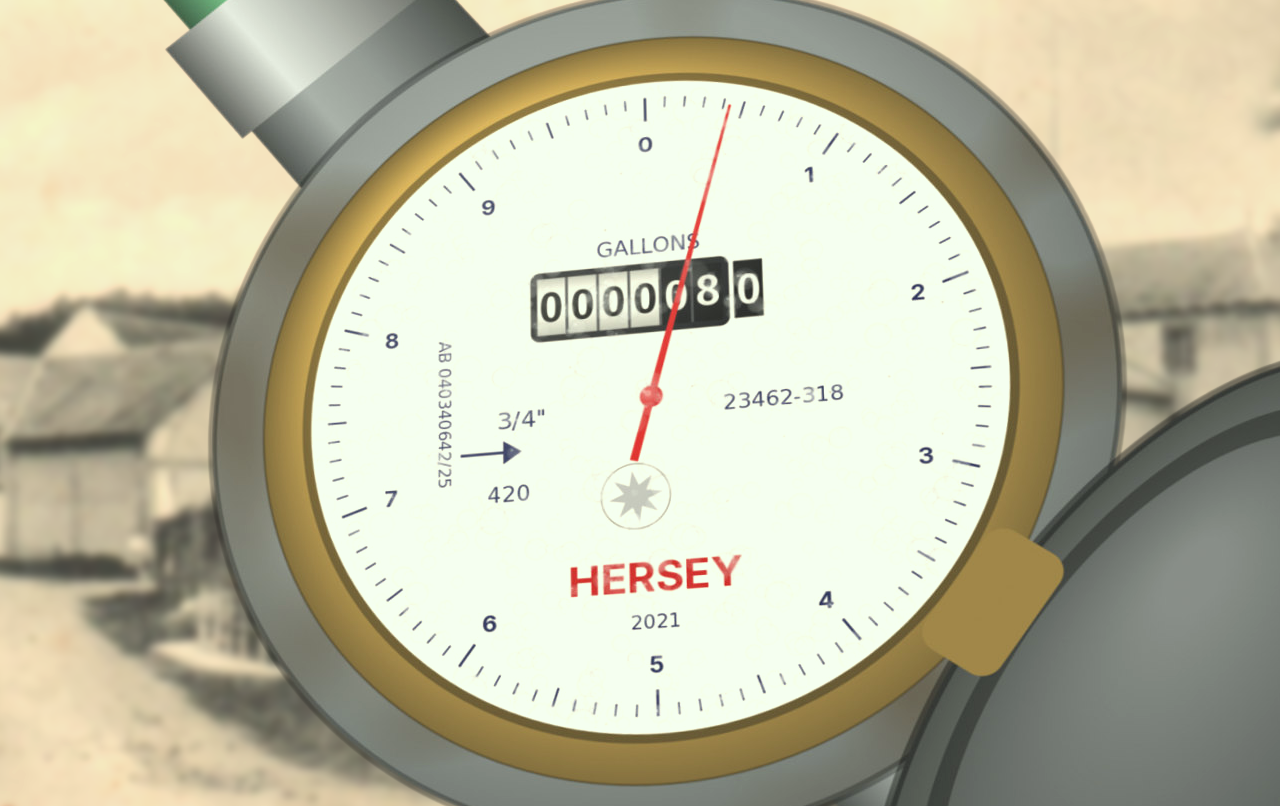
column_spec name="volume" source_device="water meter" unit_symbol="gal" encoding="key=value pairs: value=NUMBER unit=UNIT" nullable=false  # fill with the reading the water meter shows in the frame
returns value=80.4 unit=gal
